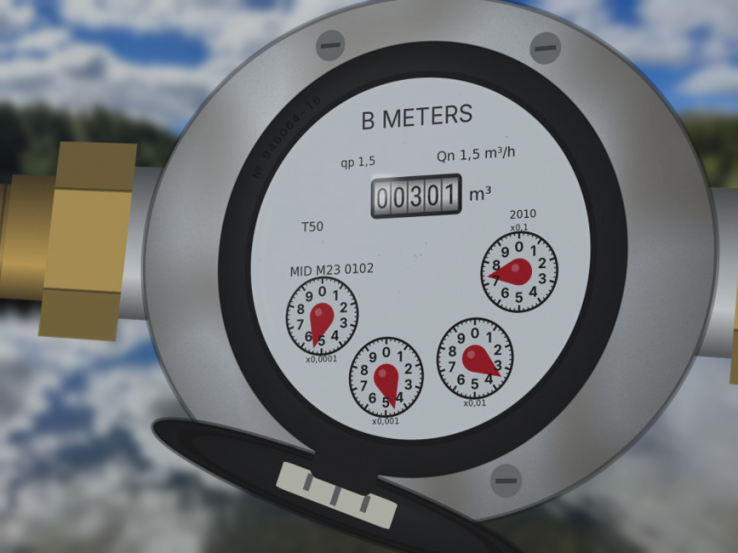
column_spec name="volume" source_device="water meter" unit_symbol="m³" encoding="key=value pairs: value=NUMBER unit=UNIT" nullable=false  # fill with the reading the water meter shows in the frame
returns value=301.7345 unit=m³
